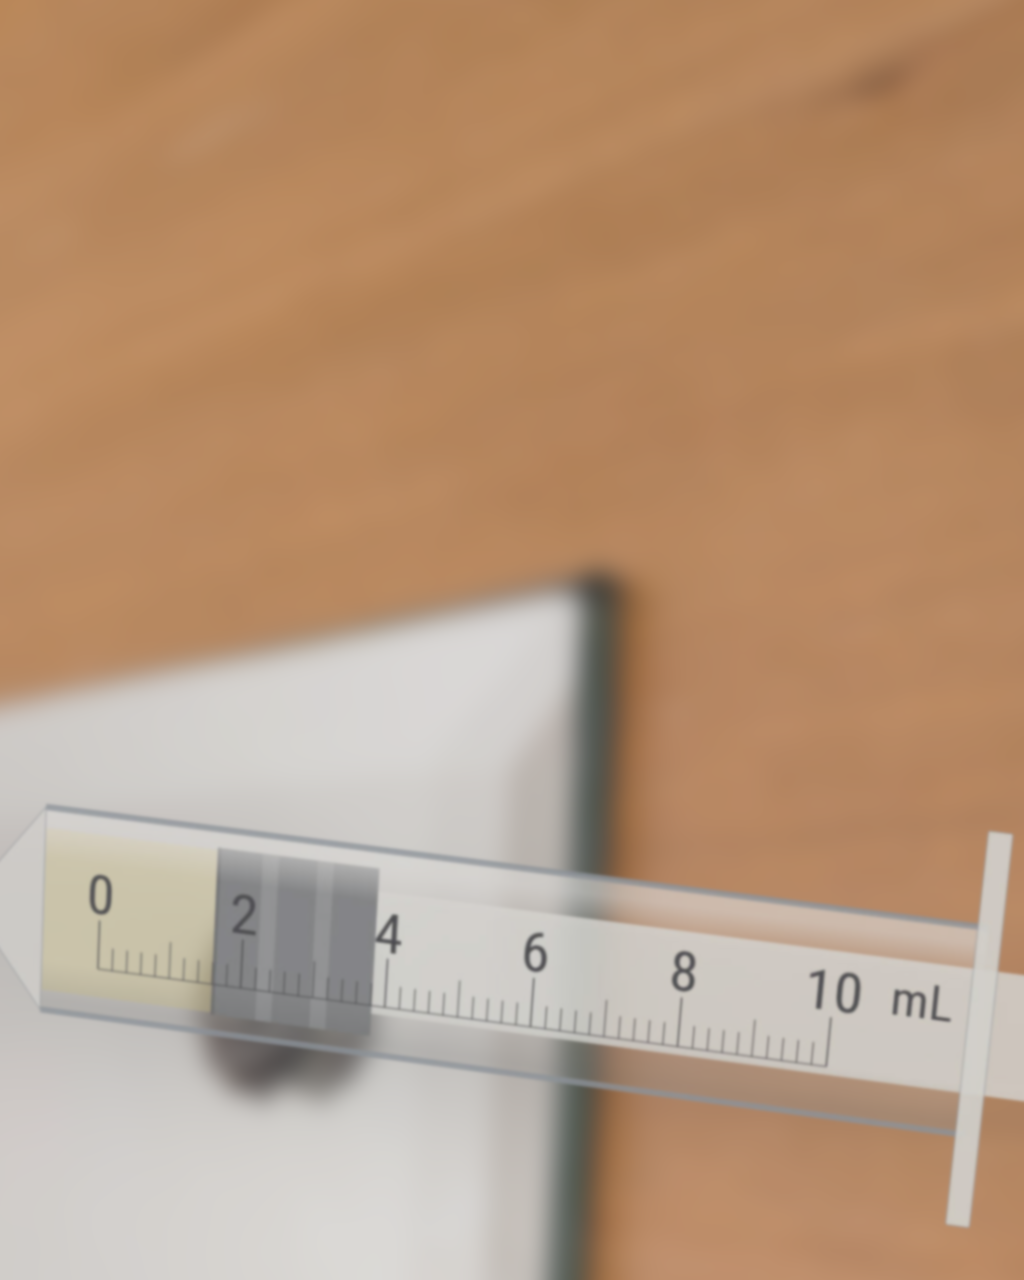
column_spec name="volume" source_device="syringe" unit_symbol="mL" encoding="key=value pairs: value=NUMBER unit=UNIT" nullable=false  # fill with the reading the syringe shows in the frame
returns value=1.6 unit=mL
